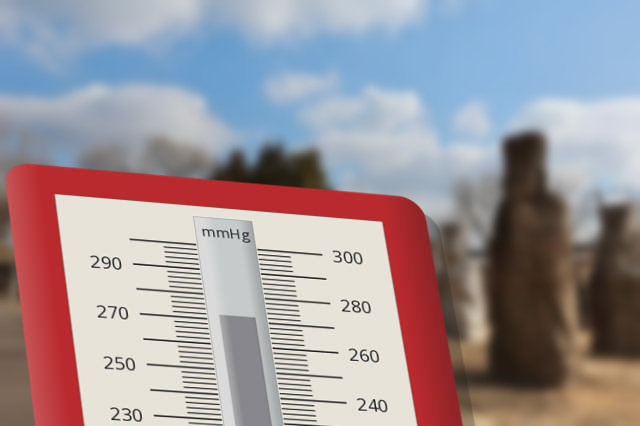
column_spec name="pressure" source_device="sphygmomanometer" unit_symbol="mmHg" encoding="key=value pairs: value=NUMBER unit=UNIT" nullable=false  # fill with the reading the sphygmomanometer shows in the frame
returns value=272 unit=mmHg
